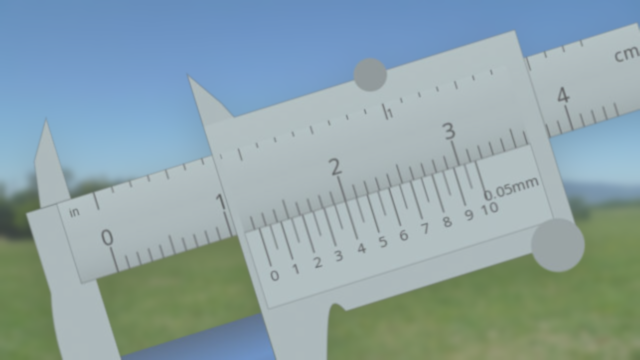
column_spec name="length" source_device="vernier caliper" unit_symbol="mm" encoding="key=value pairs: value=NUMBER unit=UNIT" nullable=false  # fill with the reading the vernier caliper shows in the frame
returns value=12.4 unit=mm
